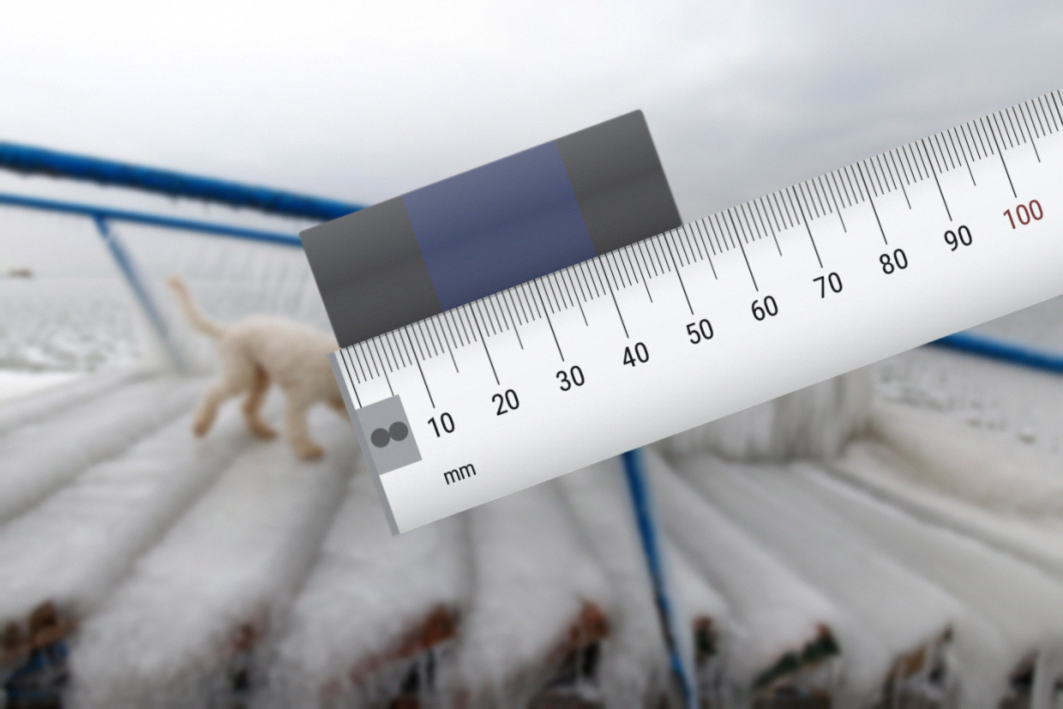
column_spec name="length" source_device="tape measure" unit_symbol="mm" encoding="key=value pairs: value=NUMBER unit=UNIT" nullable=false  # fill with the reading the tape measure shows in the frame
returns value=53 unit=mm
